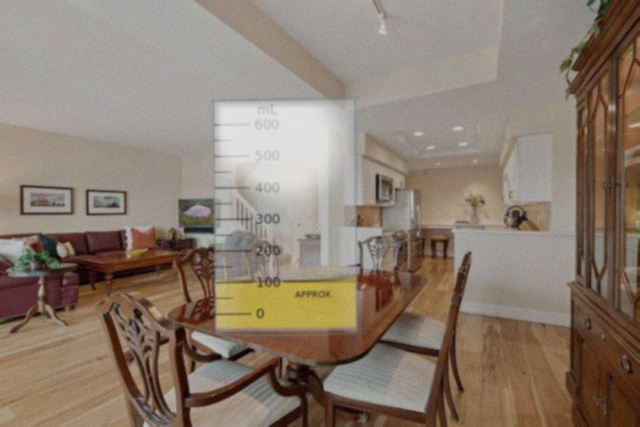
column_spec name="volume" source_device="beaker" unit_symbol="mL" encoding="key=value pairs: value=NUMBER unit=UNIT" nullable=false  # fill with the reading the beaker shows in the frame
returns value=100 unit=mL
